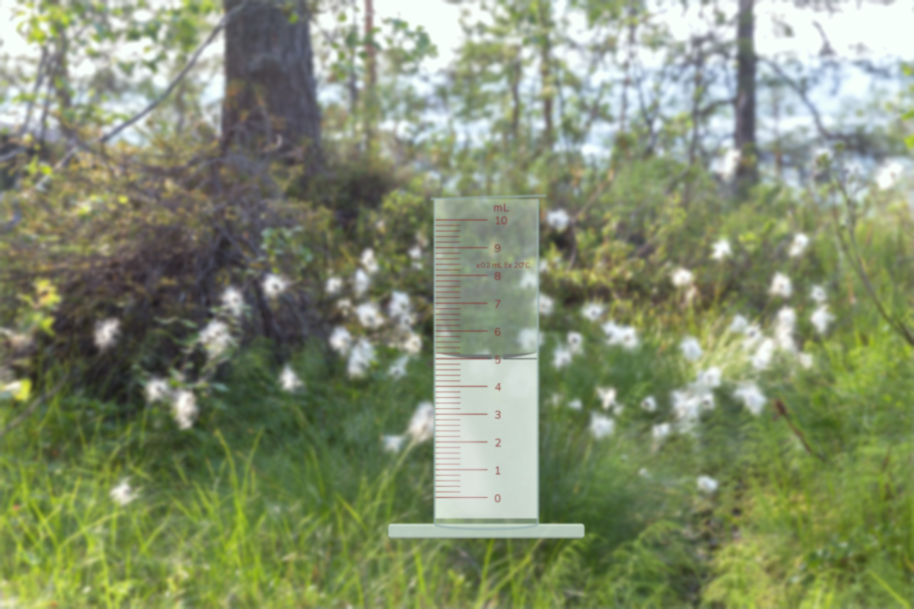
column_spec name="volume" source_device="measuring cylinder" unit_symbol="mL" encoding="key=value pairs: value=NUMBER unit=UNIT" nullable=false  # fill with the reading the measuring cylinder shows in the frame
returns value=5 unit=mL
